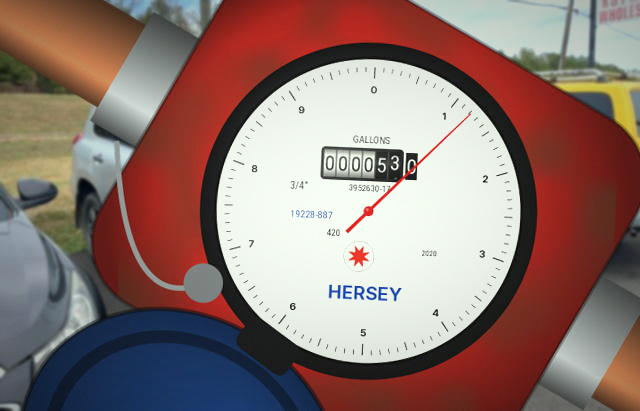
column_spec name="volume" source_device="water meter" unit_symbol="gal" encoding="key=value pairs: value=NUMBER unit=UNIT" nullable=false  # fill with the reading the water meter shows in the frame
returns value=531.2 unit=gal
